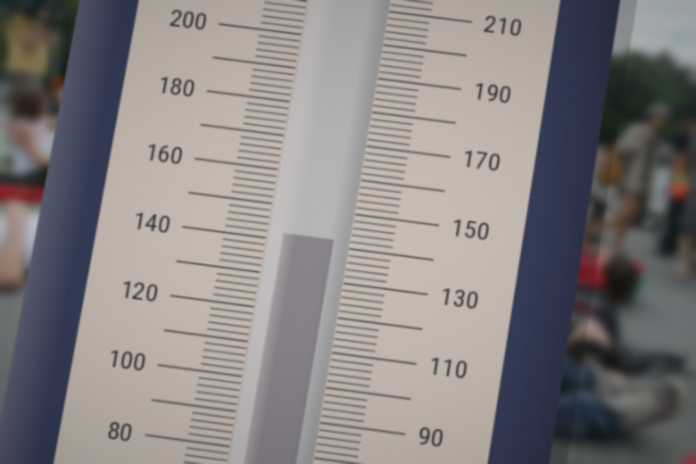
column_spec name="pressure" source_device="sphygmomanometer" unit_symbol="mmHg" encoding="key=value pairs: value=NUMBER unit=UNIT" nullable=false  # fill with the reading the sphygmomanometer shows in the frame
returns value=142 unit=mmHg
